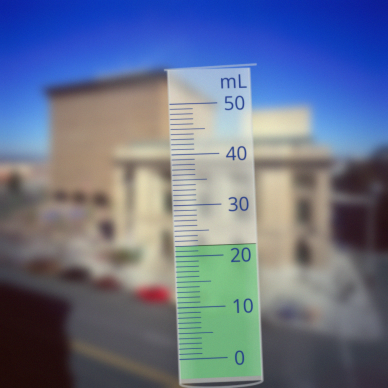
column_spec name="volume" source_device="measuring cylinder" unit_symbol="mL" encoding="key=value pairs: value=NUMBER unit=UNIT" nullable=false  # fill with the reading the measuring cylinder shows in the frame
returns value=22 unit=mL
